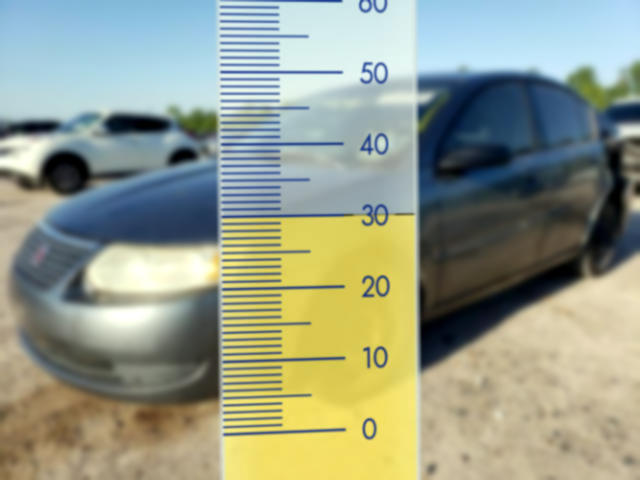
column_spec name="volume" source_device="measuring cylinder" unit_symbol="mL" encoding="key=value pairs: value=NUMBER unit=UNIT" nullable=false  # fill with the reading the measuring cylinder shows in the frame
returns value=30 unit=mL
